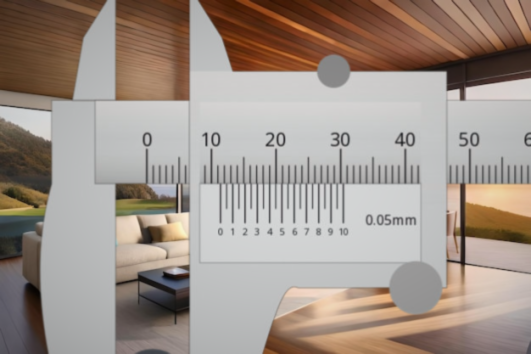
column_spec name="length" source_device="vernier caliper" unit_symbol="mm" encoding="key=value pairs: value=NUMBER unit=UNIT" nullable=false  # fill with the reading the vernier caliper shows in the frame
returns value=11.4 unit=mm
